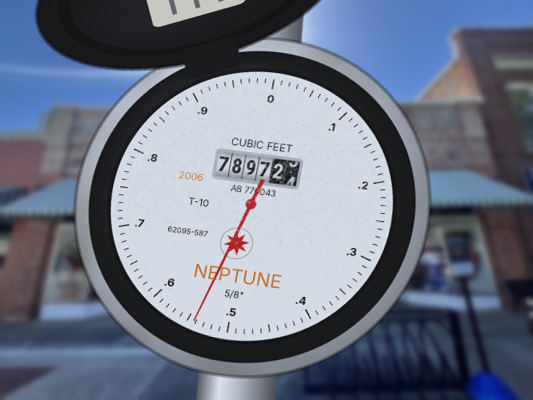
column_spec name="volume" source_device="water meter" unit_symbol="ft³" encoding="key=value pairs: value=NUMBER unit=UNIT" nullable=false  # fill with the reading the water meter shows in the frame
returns value=789723.54 unit=ft³
